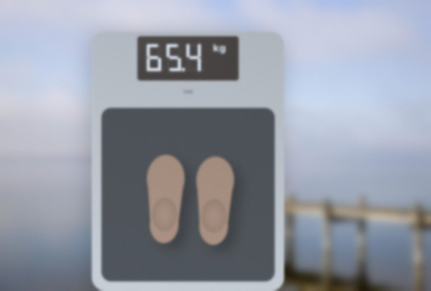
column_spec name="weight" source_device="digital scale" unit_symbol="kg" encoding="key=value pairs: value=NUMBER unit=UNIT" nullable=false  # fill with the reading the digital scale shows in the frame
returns value=65.4 unit=kg
